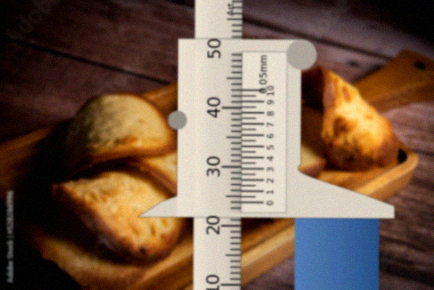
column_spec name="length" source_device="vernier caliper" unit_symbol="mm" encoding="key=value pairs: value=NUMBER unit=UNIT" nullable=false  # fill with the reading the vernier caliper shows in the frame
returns value=24.0 unit=mm
